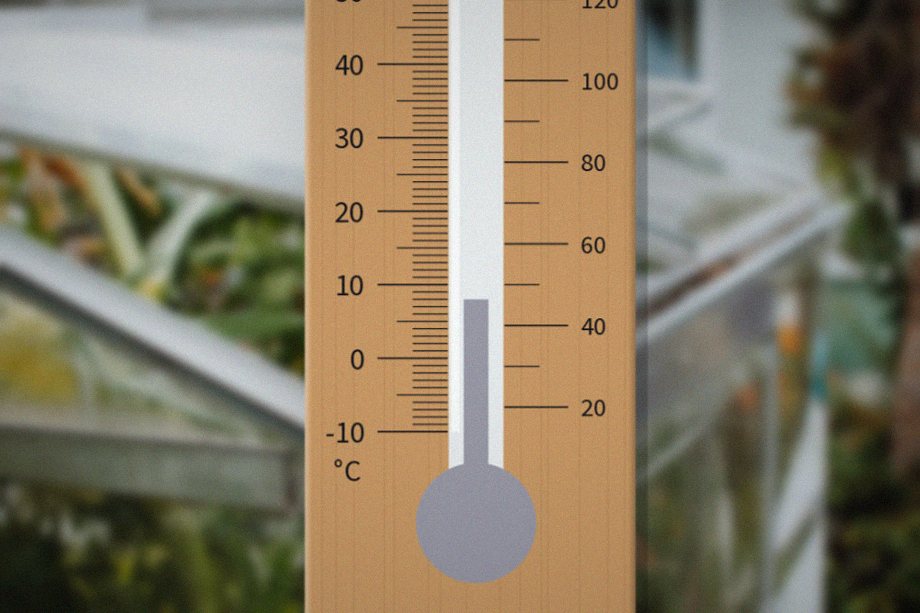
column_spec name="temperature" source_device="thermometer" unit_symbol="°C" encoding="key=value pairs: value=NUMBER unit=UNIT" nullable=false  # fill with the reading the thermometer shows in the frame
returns value=8 unit=°C
